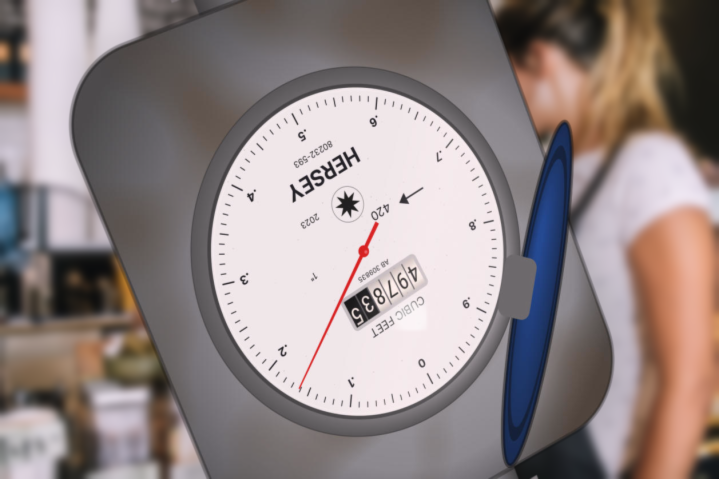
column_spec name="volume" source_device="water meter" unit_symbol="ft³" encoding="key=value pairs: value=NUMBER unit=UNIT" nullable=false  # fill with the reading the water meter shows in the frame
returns value=497835.16 unit=ft³
